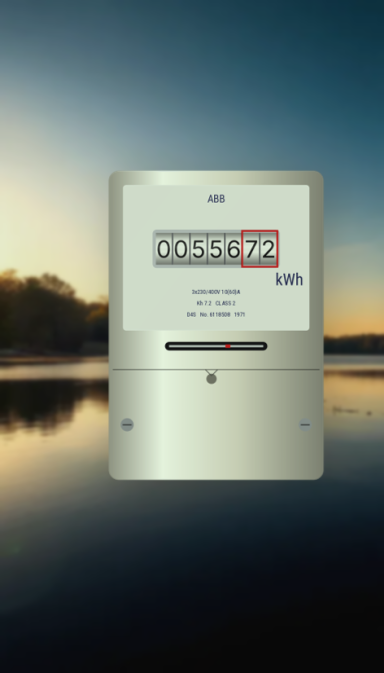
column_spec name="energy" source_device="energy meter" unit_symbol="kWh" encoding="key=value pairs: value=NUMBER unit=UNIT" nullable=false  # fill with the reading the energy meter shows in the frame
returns value=556.72 unit=kWh
